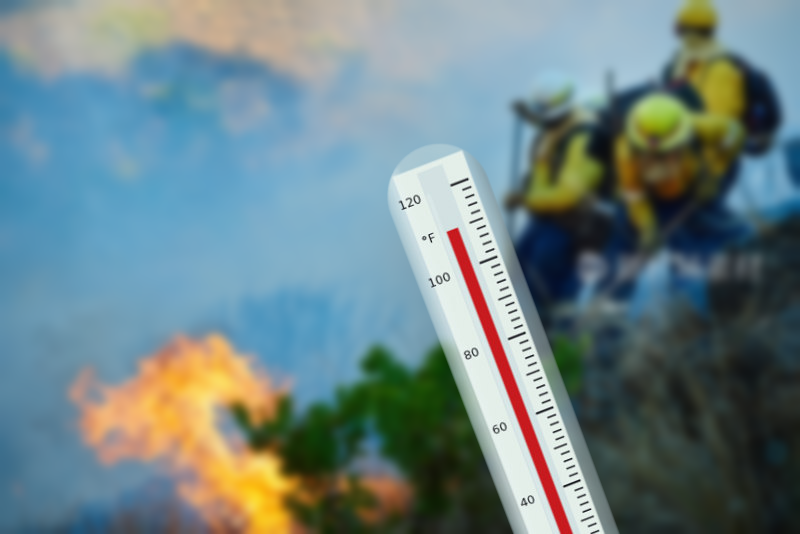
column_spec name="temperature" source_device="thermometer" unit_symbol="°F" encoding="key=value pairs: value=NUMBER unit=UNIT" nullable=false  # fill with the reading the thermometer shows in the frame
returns value=110 unit=°F
